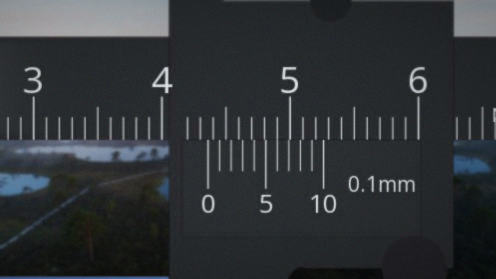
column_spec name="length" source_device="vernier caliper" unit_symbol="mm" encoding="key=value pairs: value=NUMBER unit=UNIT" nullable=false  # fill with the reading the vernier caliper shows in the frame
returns value=43.6 unit=mm
